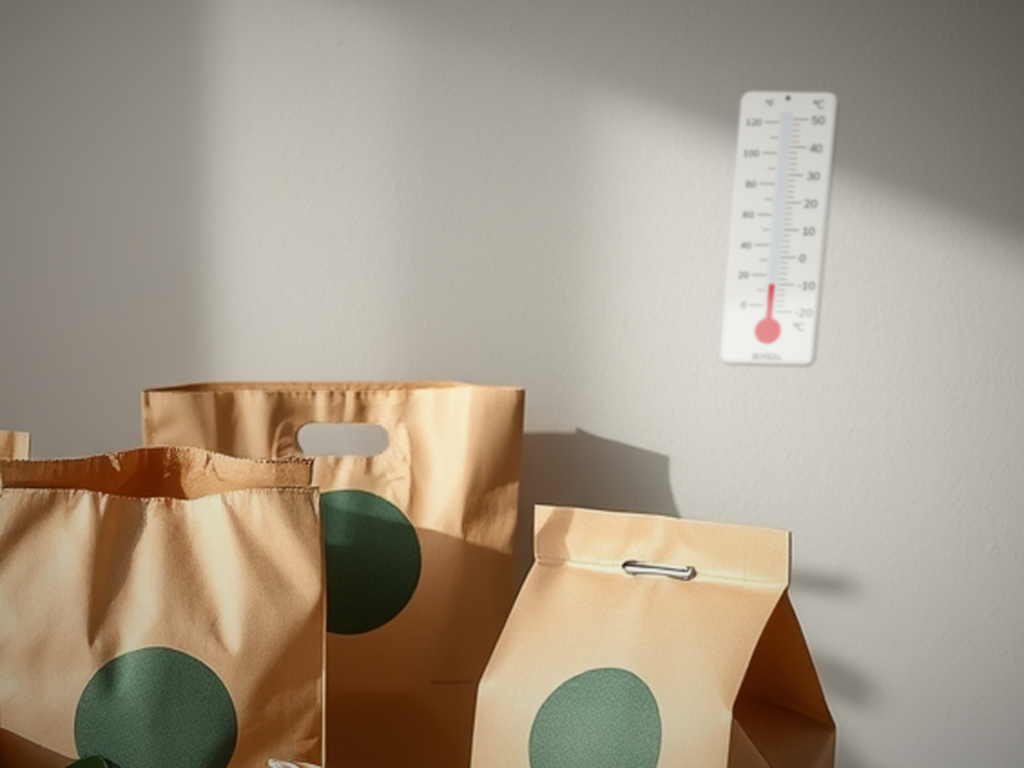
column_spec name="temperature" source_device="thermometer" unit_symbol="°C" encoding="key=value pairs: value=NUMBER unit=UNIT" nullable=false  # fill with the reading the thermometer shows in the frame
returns value=-10 unit=°C
